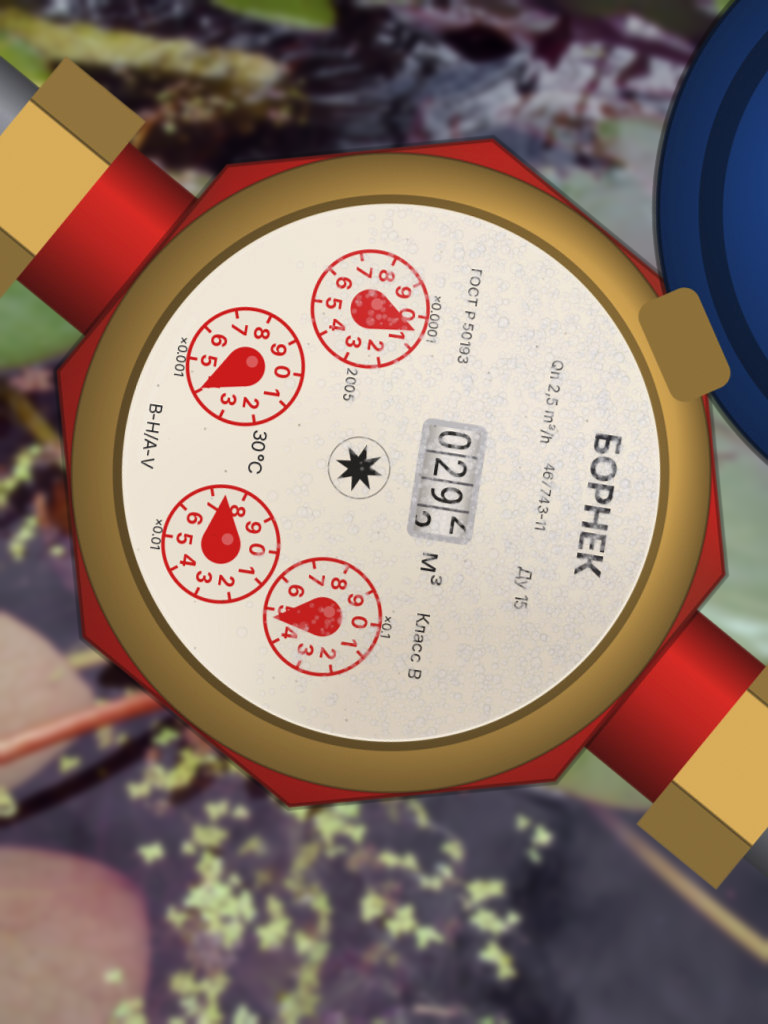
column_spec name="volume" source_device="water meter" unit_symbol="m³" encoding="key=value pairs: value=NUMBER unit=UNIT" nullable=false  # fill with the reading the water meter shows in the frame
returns value=292.4740 unit=m³
